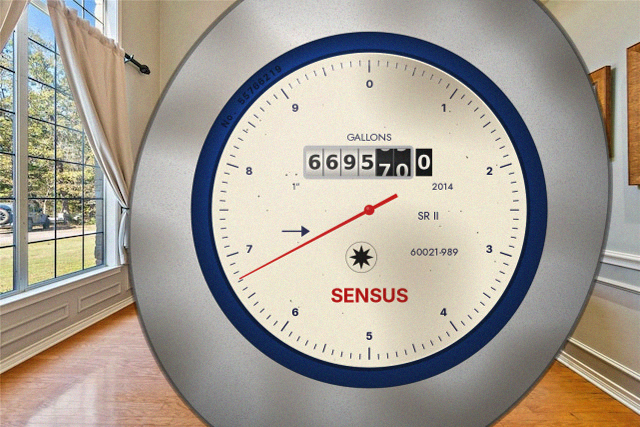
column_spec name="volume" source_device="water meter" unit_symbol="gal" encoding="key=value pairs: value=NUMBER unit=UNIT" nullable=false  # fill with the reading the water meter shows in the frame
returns value=6695696.7 unit=gal
